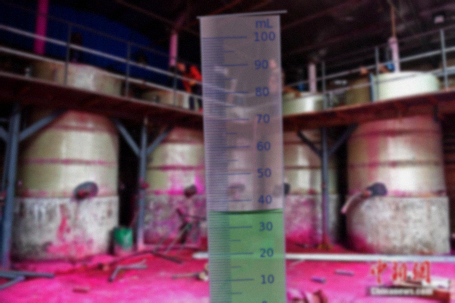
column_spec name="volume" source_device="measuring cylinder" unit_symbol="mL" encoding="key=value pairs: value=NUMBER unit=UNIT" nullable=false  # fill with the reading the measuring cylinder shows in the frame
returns value=35 unit=mL
